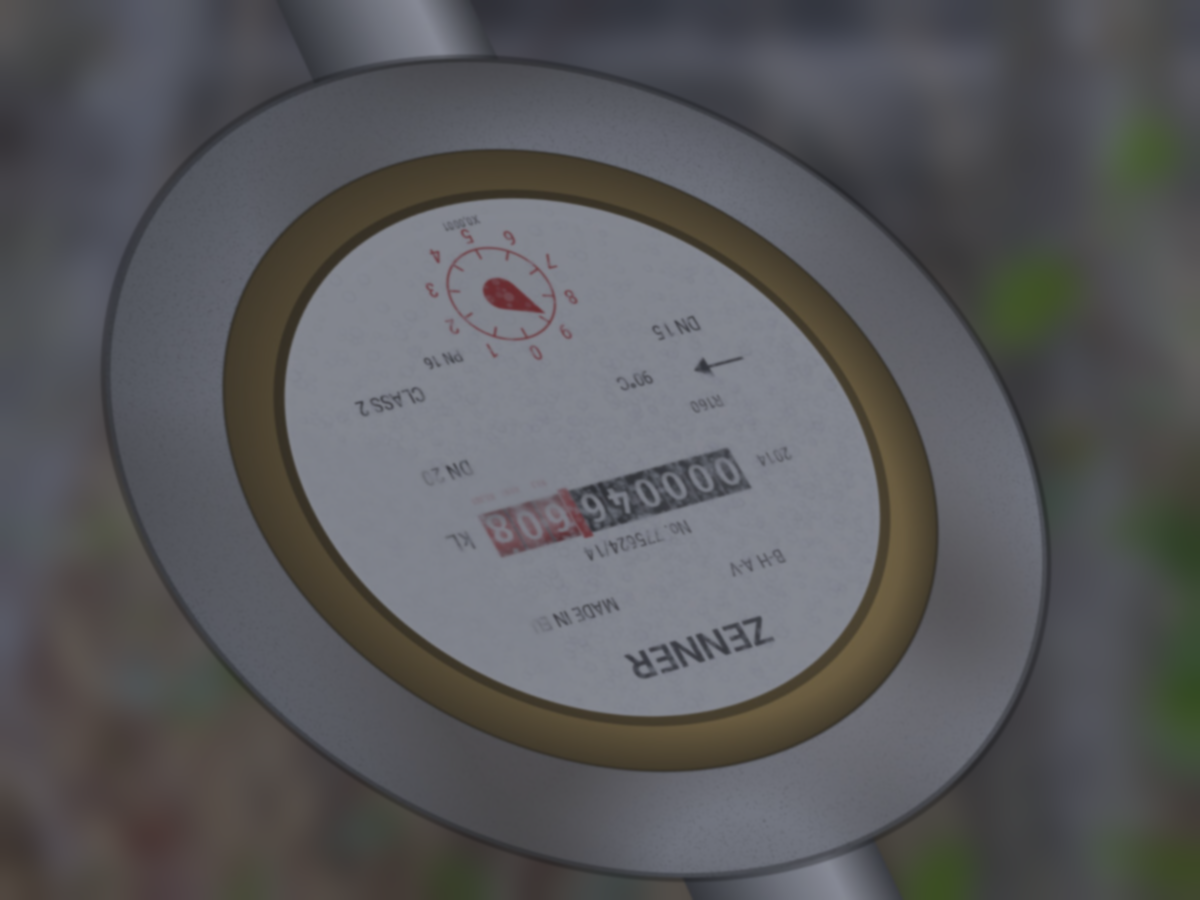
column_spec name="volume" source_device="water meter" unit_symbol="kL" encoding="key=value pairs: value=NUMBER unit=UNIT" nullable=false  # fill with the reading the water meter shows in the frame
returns value=46.6078 unit=kL
